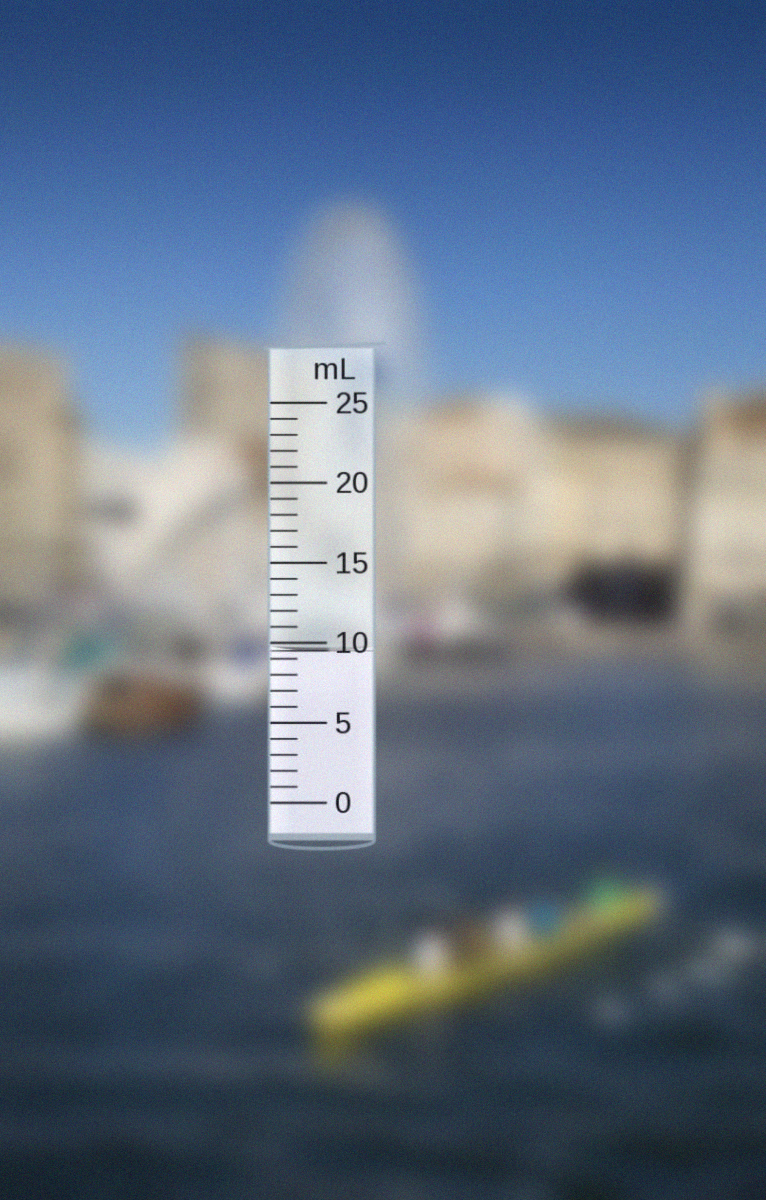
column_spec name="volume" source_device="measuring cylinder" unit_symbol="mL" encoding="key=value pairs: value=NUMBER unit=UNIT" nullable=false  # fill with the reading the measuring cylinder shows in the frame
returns value=9.5 unit=mL
